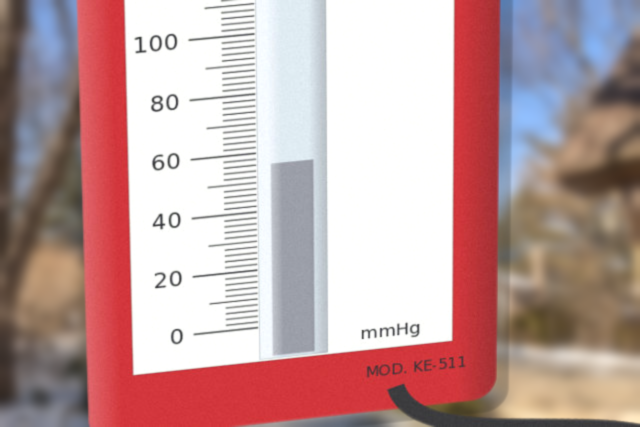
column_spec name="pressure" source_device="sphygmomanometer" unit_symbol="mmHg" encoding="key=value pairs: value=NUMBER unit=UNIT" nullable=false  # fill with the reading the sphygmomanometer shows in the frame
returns value=56 unit=mmHg
